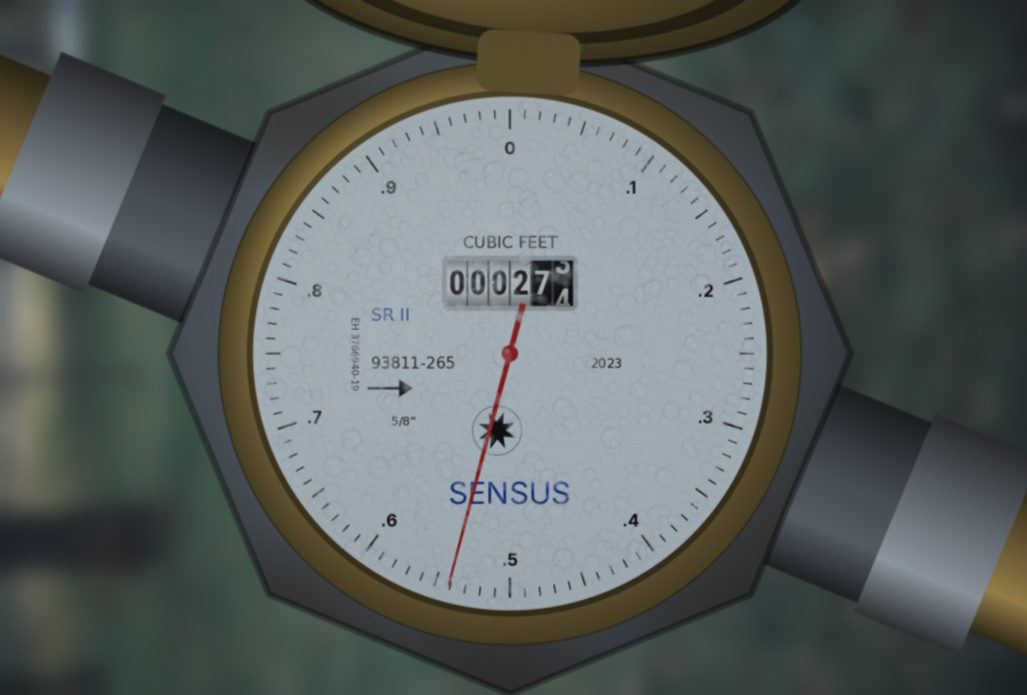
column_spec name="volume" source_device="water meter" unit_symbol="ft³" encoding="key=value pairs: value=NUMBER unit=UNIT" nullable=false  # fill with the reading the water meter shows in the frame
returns value=273.54 unit=ft³
